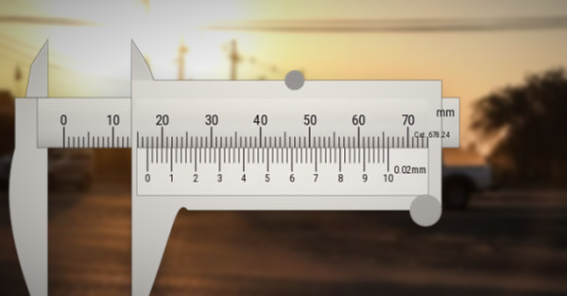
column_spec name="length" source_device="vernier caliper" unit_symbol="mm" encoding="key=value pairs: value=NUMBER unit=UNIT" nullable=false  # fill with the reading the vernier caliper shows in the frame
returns value=17.0 unit=mm
